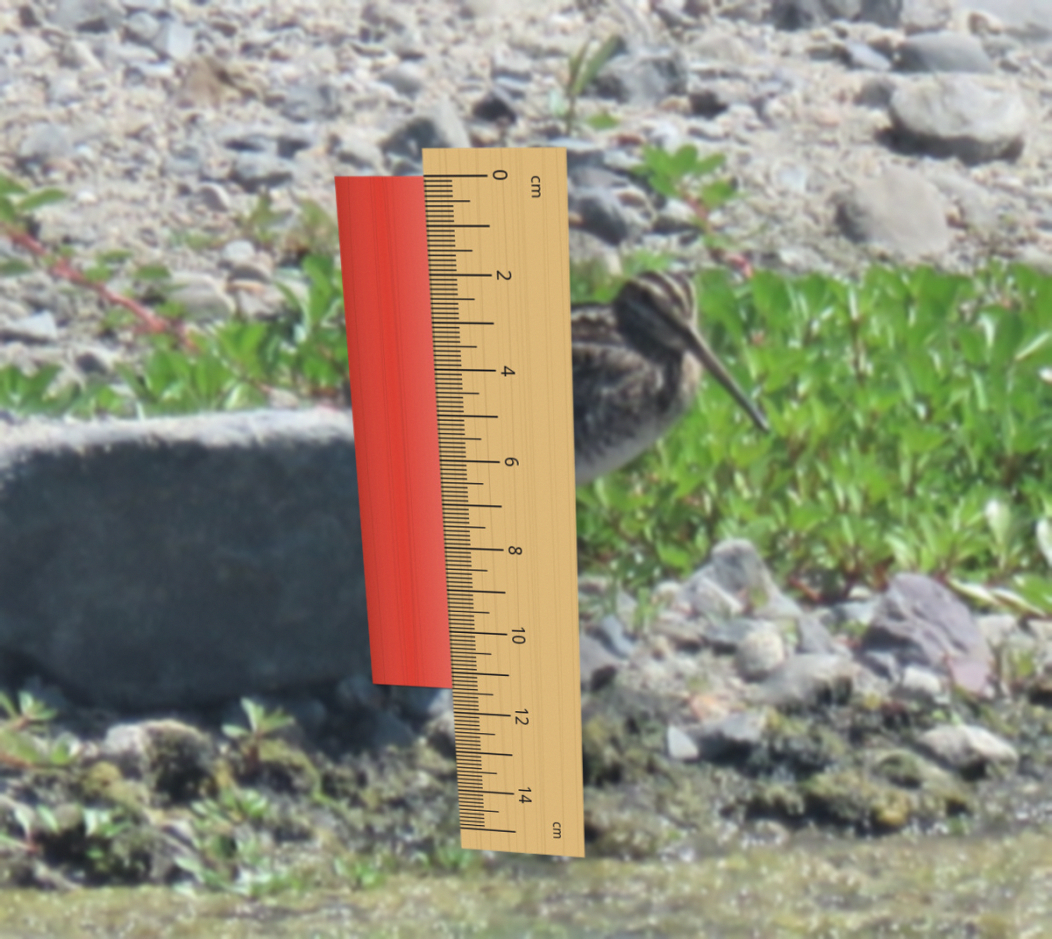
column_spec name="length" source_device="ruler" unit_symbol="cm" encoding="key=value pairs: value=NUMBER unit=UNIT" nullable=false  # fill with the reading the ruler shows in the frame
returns value=11.4 unit=cm
